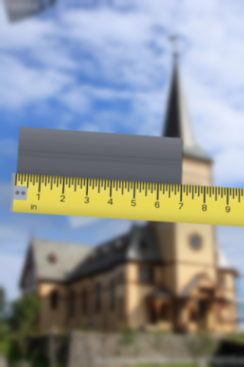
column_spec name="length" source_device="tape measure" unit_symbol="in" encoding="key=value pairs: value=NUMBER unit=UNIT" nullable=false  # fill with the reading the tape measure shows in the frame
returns value=7 unit=in
